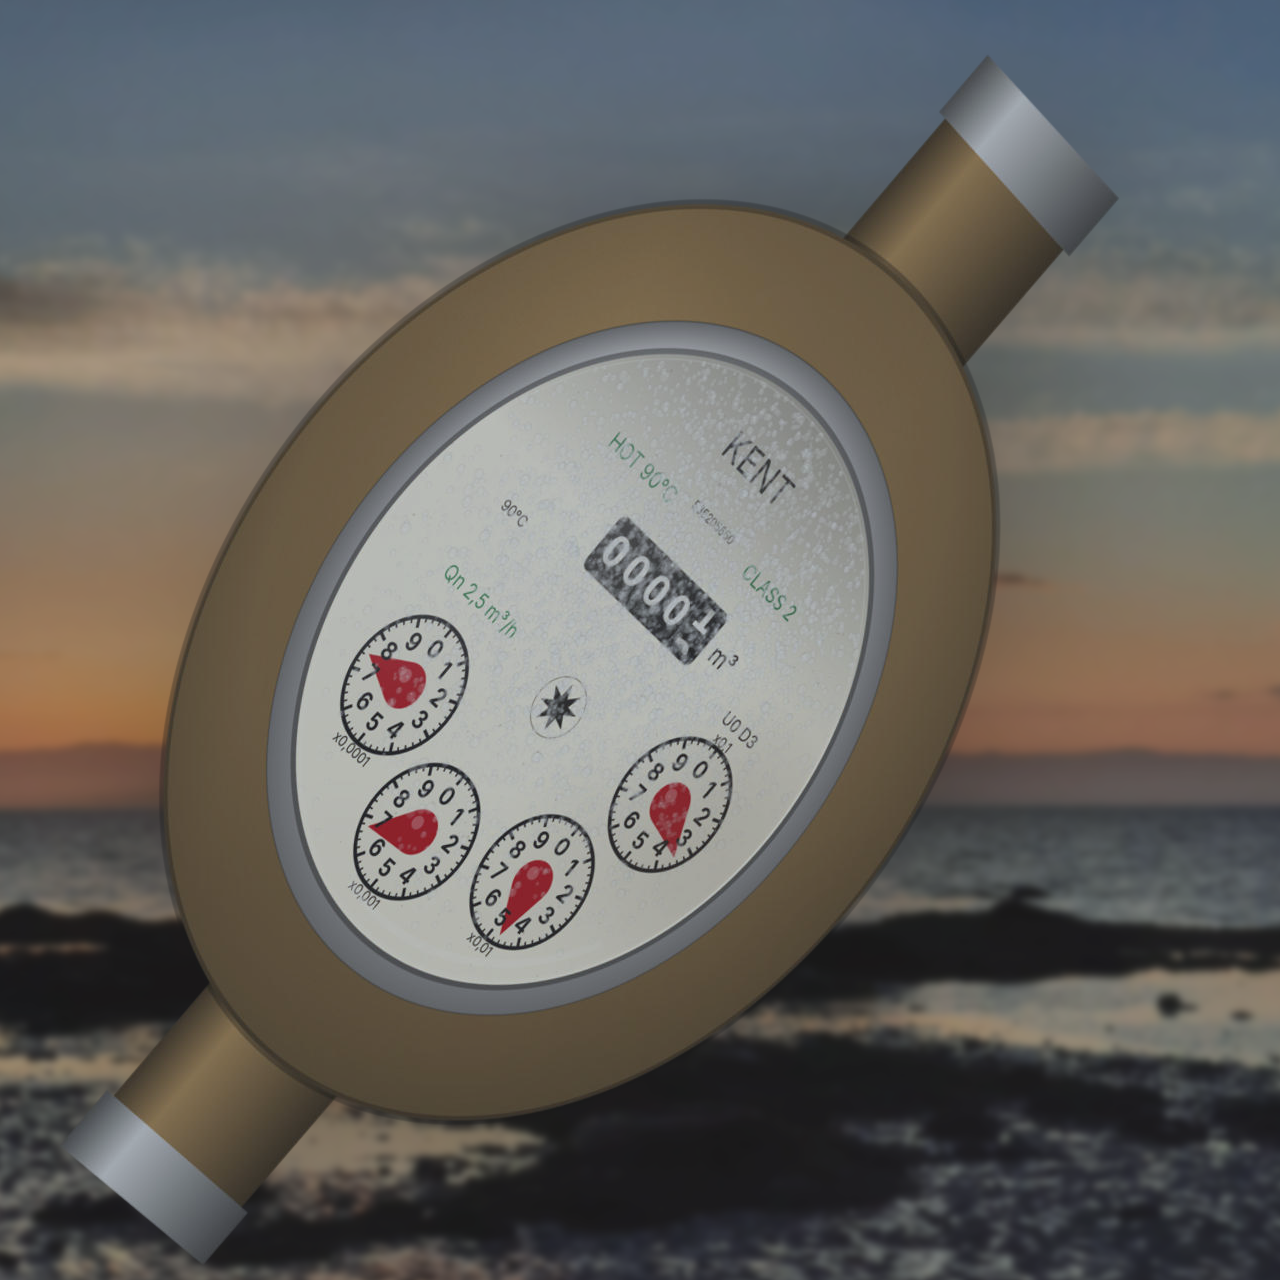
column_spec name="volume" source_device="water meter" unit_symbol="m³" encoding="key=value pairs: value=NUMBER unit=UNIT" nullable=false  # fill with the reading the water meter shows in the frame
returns value=1.3467 unit=m³
